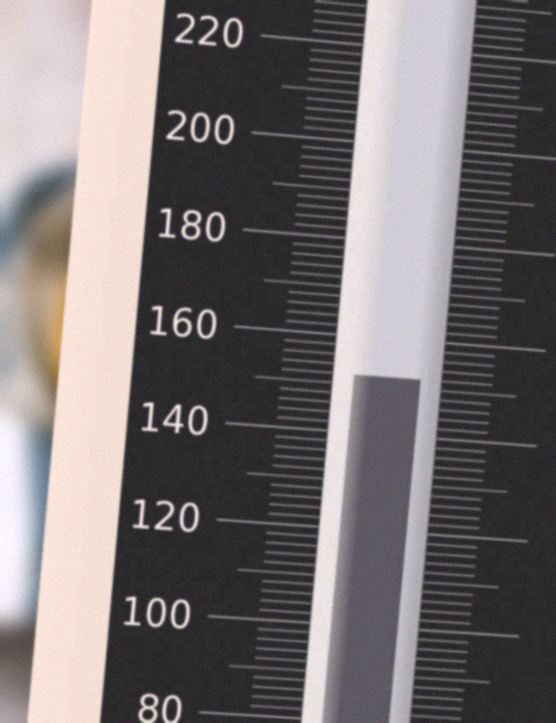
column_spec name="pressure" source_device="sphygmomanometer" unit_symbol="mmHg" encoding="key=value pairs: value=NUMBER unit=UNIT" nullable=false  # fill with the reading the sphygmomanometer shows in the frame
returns value=152 unit=mmHg
